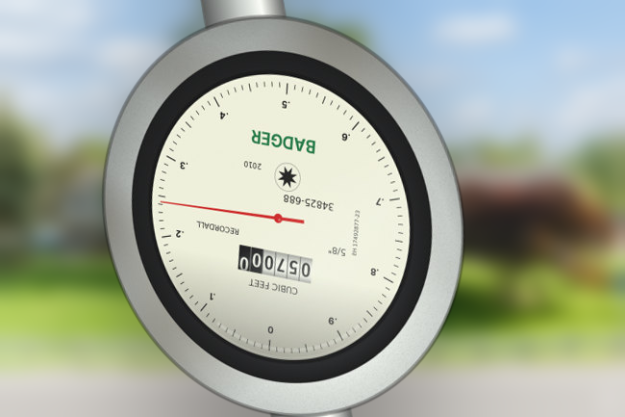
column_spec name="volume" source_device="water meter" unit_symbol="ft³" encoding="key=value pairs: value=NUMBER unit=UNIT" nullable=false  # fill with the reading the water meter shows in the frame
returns value=57000.24 unit=ft³
